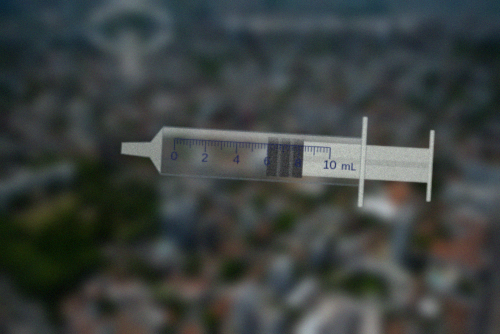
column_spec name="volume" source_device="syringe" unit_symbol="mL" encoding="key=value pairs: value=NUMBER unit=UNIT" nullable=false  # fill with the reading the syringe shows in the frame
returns value=6 unit=mL
